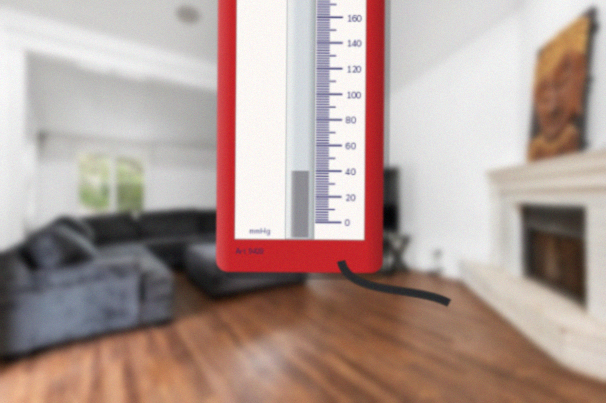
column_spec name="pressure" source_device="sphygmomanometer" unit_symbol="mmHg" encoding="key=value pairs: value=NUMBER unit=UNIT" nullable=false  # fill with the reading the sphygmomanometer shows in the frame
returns value=40 unit=mmHg
